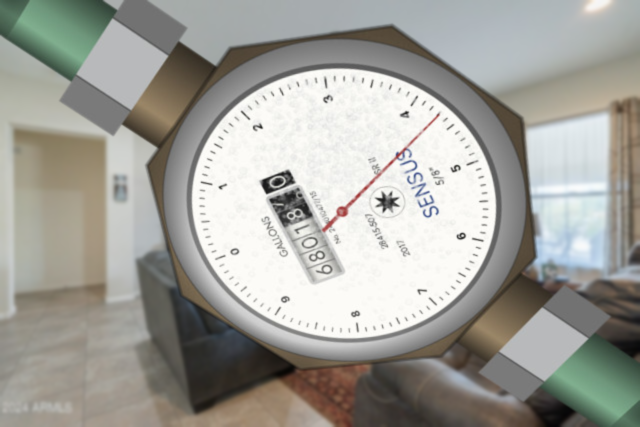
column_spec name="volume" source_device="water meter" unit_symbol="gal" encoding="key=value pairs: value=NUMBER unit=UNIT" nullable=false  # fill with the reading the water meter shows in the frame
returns value=6801874.3 unit=gal
